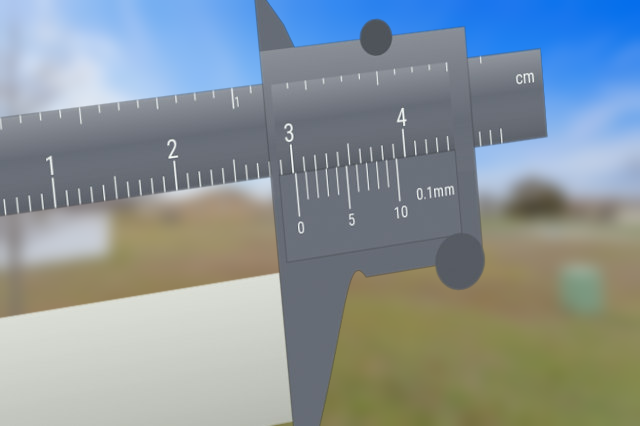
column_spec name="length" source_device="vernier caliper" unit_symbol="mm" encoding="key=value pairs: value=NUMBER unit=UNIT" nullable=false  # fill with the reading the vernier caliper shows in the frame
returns value=30.2 unit=mm
